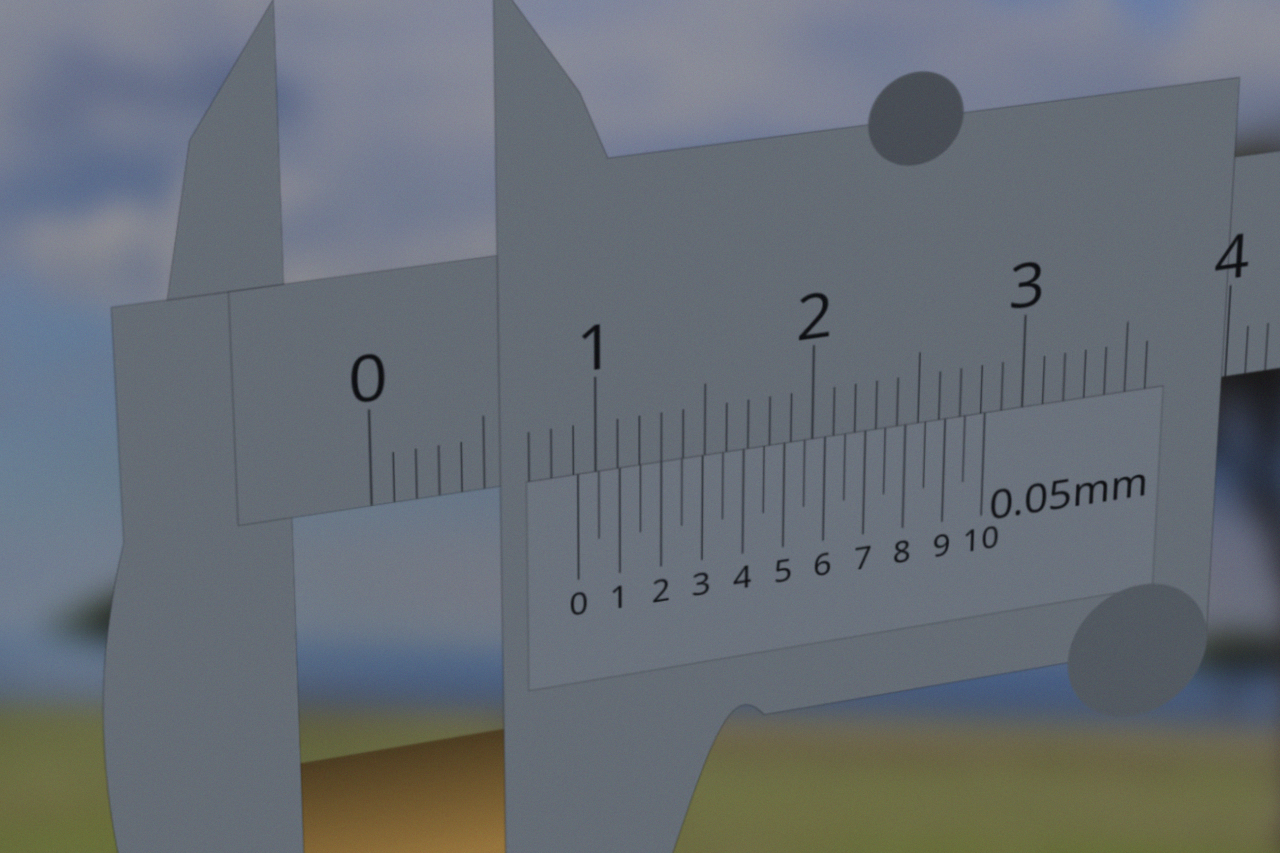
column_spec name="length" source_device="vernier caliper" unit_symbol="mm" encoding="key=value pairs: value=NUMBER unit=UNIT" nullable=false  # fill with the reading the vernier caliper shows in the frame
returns value=9.2 unit=mm
